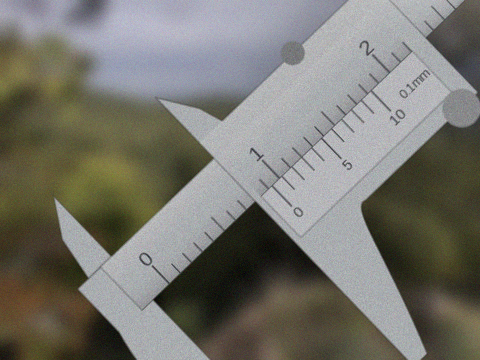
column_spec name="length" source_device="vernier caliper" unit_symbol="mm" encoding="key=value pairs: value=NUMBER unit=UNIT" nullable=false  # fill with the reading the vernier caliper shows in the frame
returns value=9.3 unit=mm
